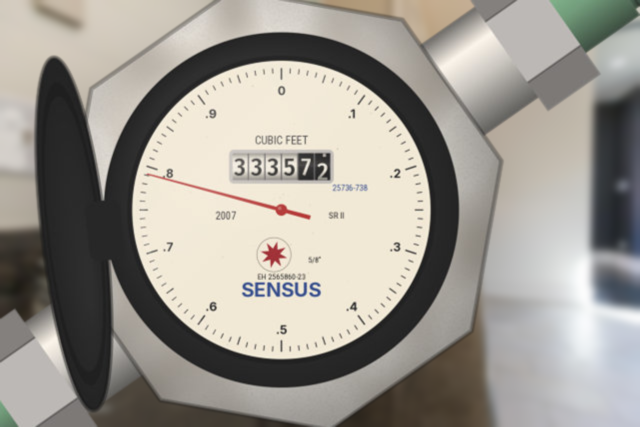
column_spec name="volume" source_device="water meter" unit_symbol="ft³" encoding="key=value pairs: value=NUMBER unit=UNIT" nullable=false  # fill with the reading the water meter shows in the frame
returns value=333571.79 unit=ft³
